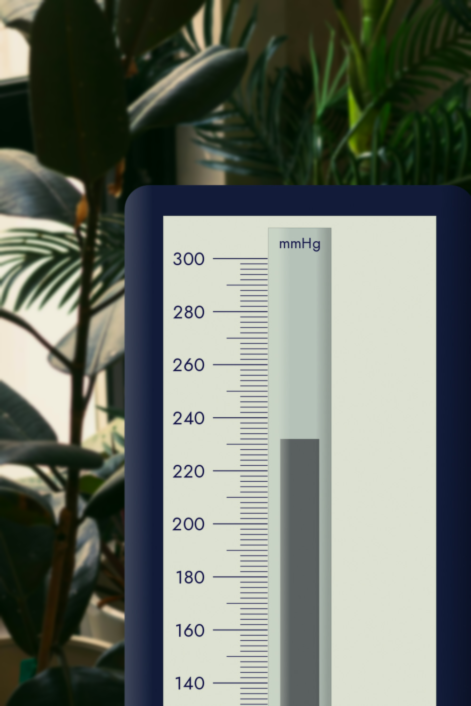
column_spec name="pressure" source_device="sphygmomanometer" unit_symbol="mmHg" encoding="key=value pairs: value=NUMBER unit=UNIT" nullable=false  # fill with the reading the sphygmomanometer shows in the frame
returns value=232 unit=mmHg
